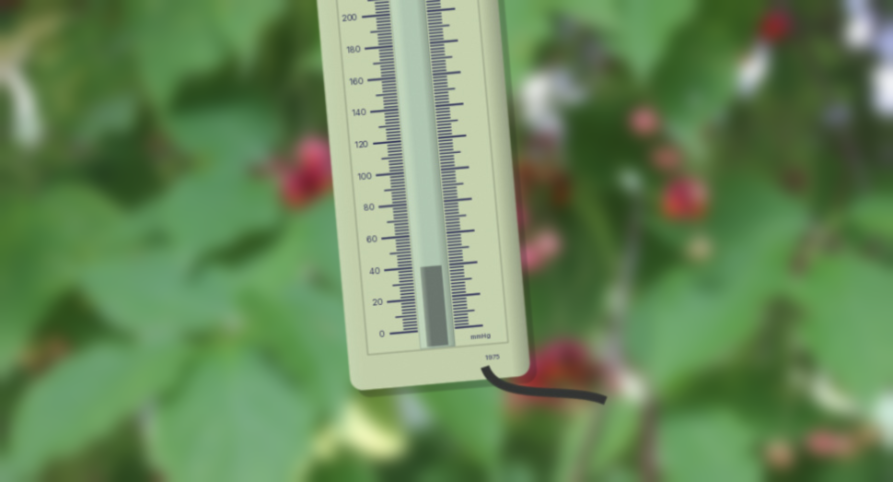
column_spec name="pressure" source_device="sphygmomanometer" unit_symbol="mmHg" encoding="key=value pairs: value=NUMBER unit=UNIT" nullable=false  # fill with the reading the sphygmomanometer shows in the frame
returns value=40 unit=mmHg
